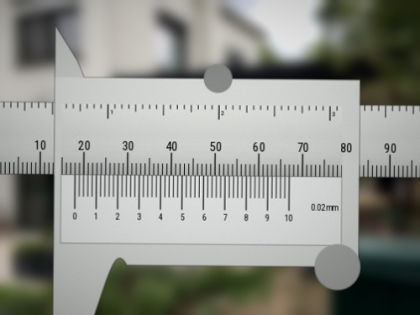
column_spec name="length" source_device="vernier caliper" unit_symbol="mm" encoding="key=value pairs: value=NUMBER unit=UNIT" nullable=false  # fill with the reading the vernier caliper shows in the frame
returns value=18.0 unit=mm
